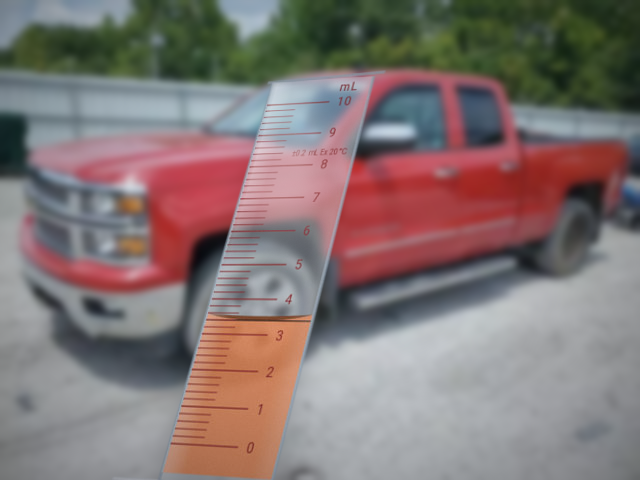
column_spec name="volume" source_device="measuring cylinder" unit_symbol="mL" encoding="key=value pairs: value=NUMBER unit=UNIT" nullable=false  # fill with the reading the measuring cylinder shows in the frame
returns value=3.4 unit=mL
